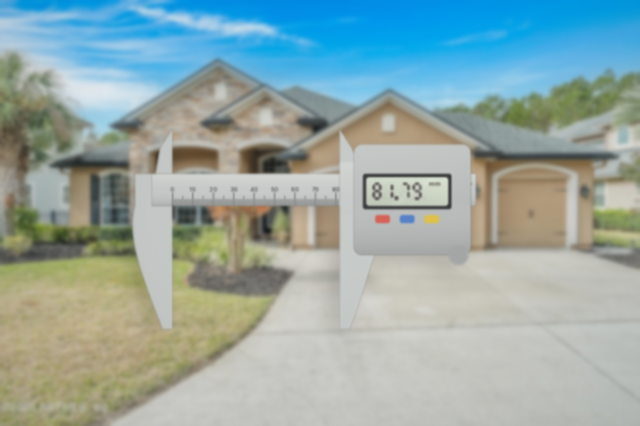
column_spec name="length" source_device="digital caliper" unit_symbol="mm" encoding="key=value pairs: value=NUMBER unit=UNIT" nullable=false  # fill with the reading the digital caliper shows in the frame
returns value=81.79 unit=mm
